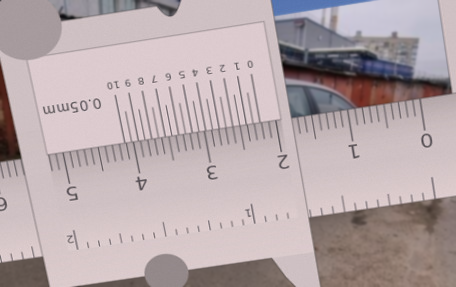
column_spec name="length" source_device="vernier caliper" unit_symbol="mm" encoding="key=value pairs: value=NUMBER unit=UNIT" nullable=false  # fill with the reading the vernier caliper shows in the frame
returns value=22.2 unit=mm
